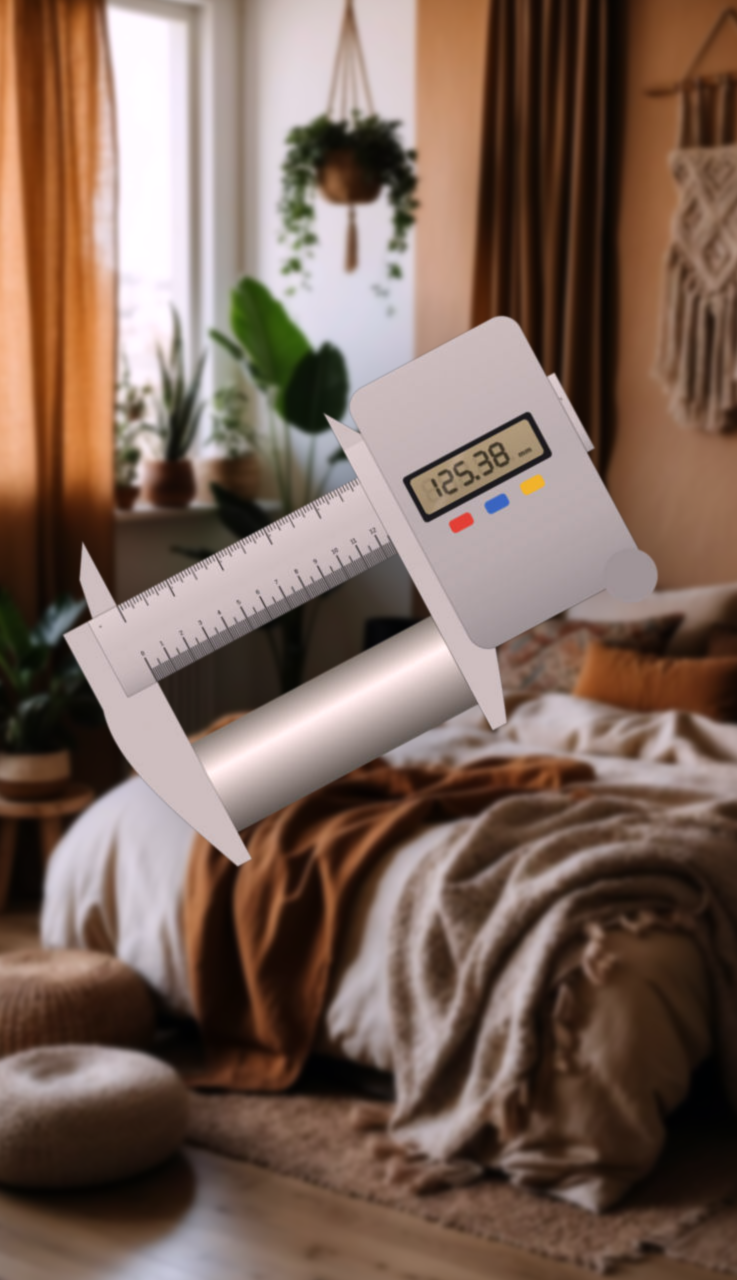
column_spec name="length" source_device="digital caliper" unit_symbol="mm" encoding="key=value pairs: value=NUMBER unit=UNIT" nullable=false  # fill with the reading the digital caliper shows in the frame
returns value=125.38 unit=mm
